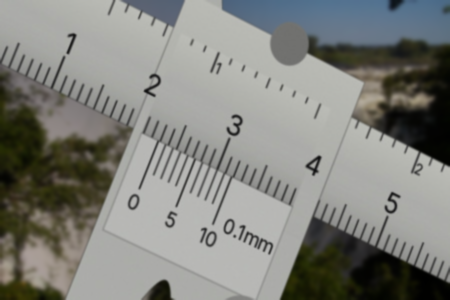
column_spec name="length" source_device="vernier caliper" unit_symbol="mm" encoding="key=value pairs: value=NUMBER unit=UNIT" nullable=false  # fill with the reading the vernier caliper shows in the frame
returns value=22.8 unit=mm
